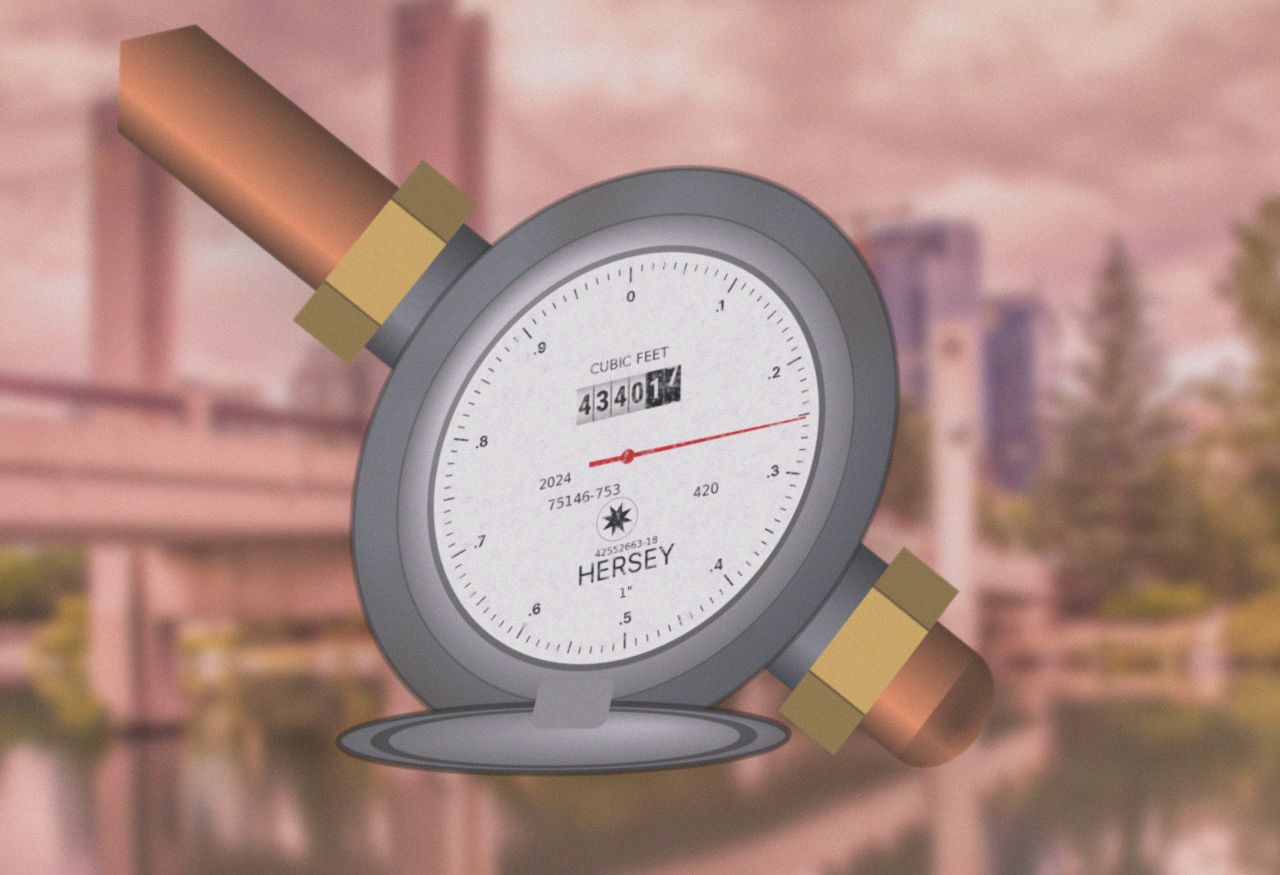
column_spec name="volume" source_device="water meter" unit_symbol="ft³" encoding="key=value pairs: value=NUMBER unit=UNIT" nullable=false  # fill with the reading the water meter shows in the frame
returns value=434017.25 unit=ft³
